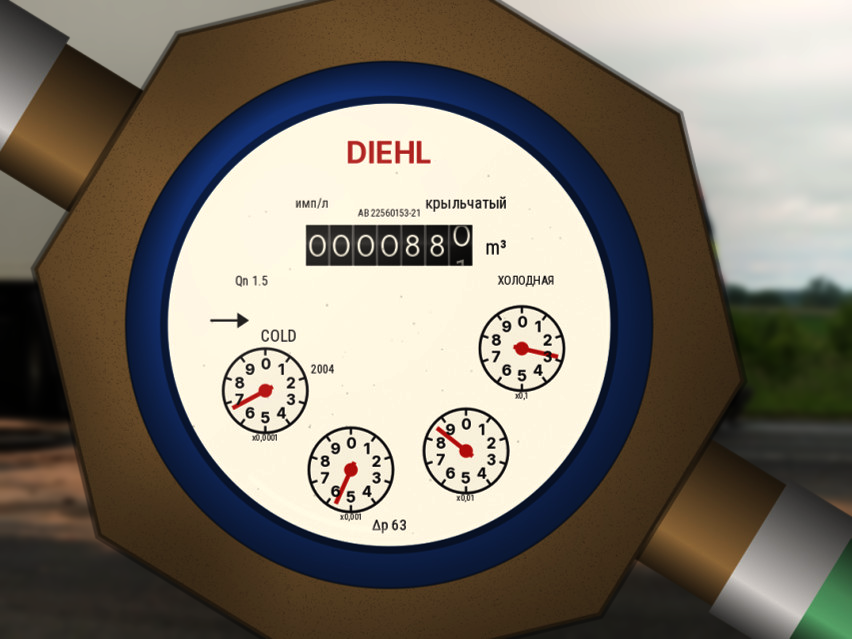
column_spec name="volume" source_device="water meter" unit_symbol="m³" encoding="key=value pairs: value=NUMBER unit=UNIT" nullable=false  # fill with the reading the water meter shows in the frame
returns value=880.2856 unit=m³
